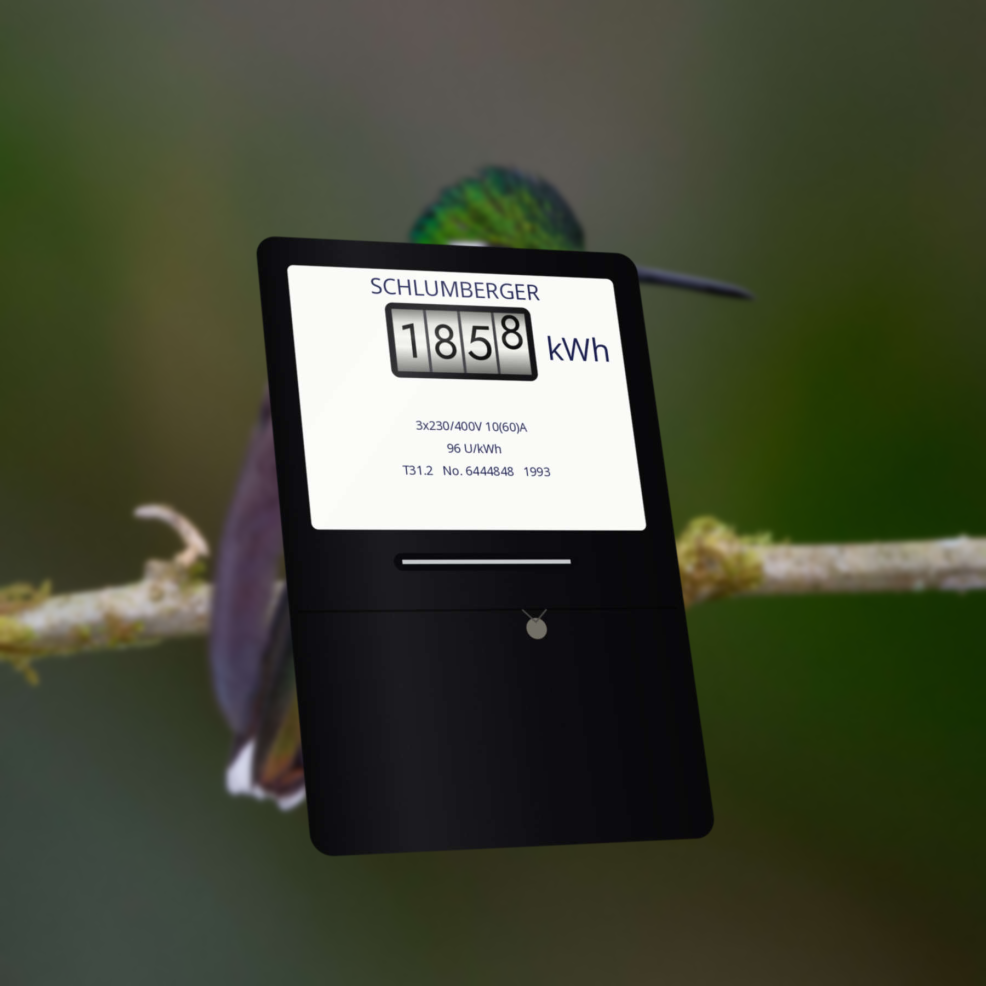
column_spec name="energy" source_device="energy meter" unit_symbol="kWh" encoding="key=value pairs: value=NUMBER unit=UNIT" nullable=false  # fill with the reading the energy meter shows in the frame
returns value=1858 unit=kWh
